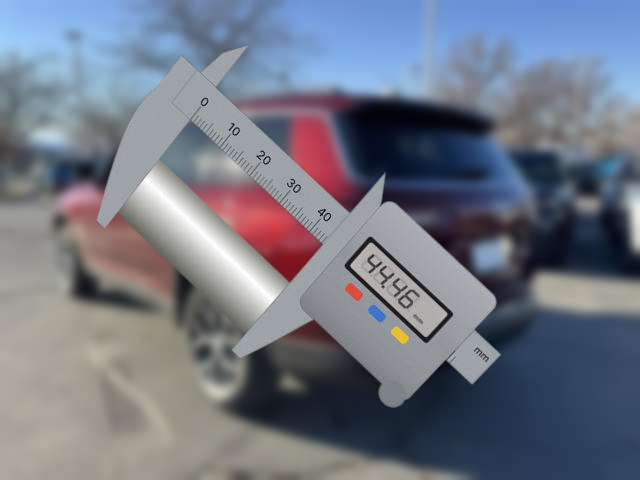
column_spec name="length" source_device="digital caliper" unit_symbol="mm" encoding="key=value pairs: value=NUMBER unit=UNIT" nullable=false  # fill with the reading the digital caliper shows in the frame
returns value=44.46 unit=mm
